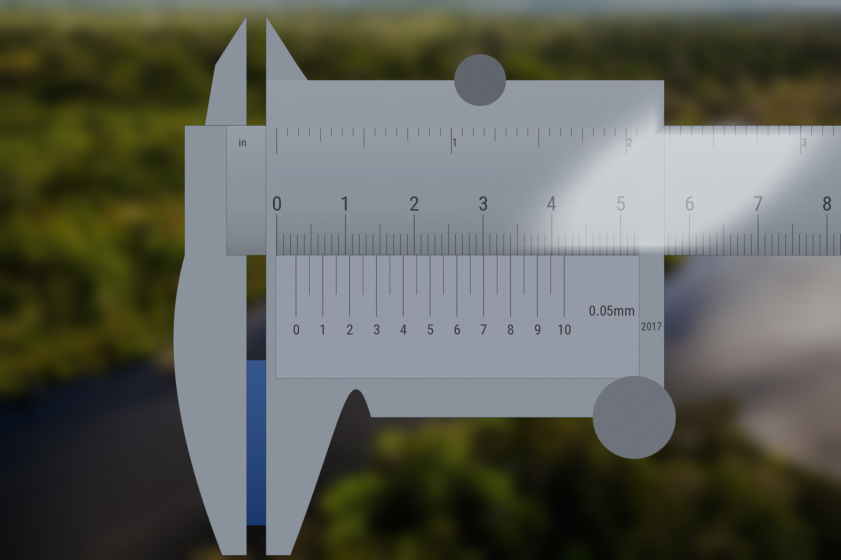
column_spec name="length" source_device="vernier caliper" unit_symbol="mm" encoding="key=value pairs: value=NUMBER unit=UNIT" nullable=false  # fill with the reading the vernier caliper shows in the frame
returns value=2.8 unit=mm
